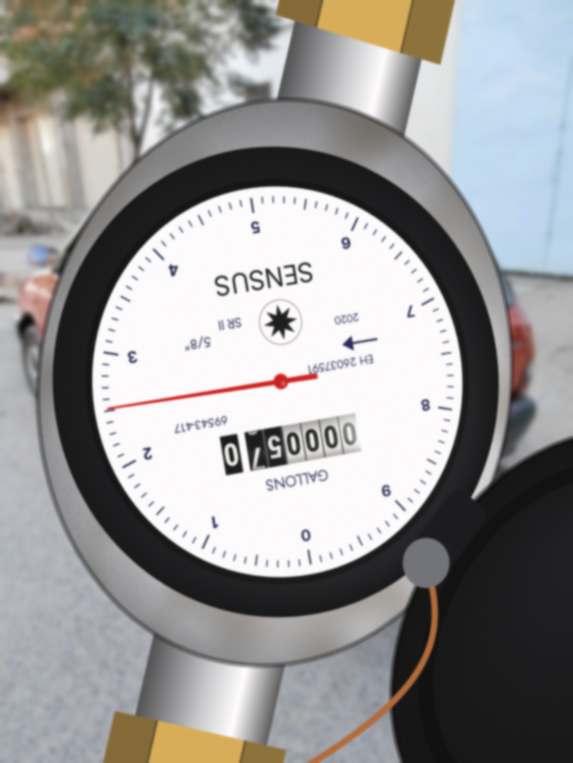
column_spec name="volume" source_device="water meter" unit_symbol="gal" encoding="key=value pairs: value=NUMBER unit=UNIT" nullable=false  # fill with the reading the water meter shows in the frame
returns value=572.5 unit=gal
